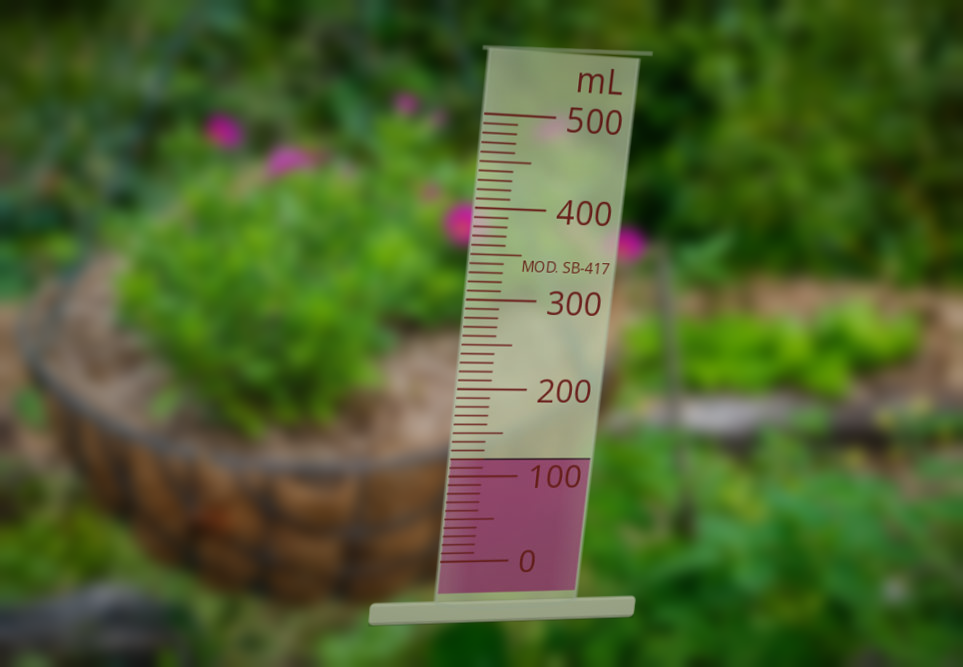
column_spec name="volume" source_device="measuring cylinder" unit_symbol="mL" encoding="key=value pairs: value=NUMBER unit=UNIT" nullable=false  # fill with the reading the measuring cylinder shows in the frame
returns value=120 unit=mL
